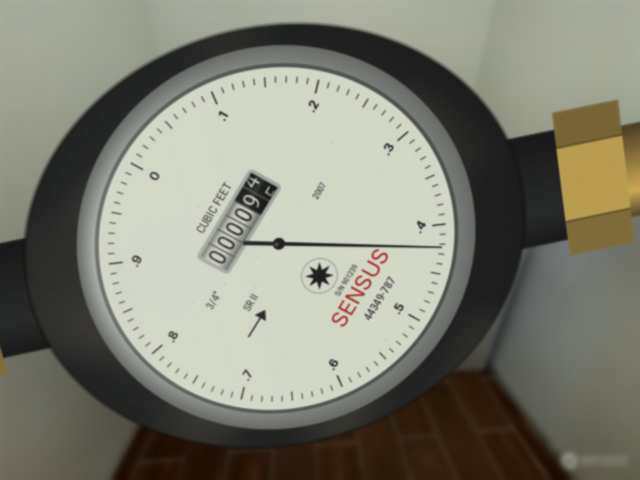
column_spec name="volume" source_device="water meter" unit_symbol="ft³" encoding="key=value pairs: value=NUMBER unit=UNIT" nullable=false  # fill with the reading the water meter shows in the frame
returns value=94.42 unit=ft³
